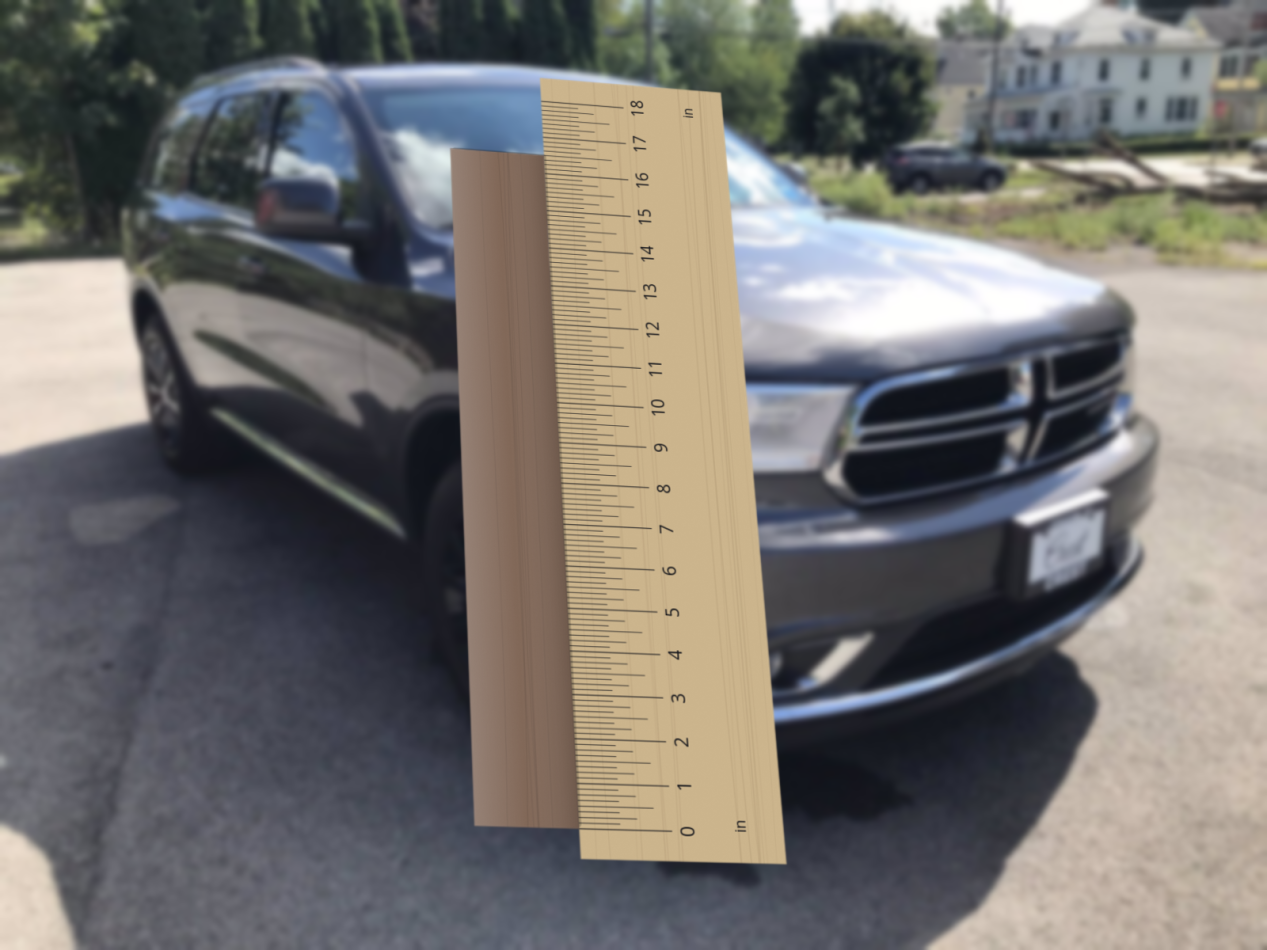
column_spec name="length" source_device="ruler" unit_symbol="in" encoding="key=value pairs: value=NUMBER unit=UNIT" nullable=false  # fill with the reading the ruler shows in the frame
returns value=16.5 unit=in
